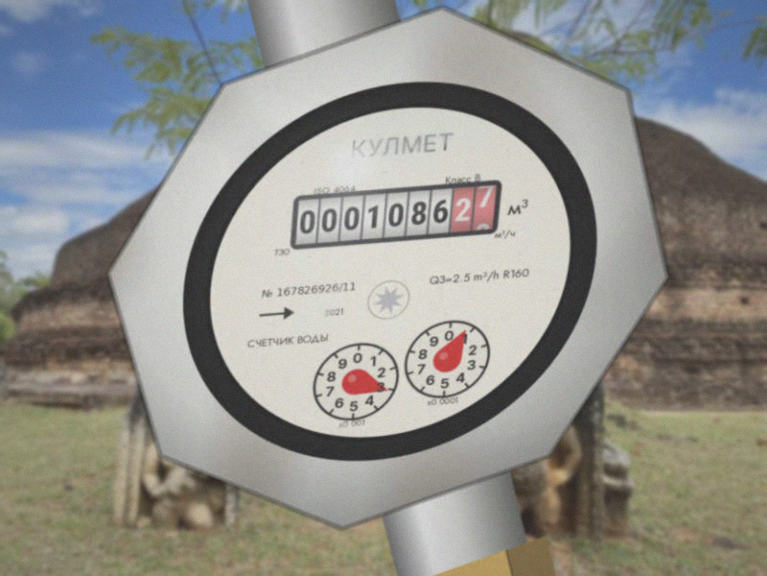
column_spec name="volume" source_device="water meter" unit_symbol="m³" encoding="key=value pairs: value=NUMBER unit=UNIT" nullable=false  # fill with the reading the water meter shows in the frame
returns value=1086.2730 unit=m³
